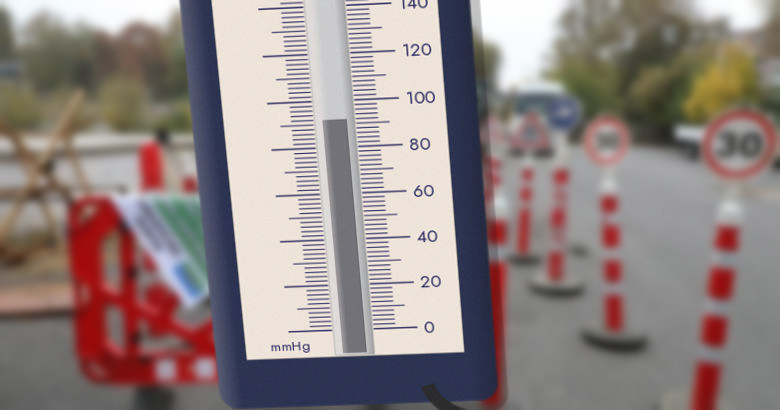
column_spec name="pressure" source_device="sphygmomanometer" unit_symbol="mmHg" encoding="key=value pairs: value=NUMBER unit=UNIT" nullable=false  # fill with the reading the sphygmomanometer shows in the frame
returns value=92 unit=mmHg
